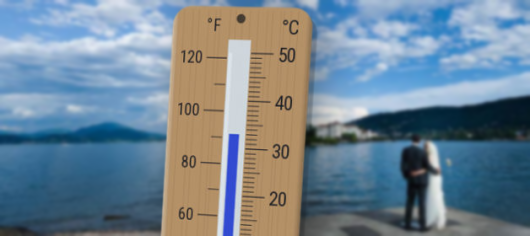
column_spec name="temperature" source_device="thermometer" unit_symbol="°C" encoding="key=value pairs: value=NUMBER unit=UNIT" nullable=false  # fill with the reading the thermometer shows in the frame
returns value=33 unit=°C
